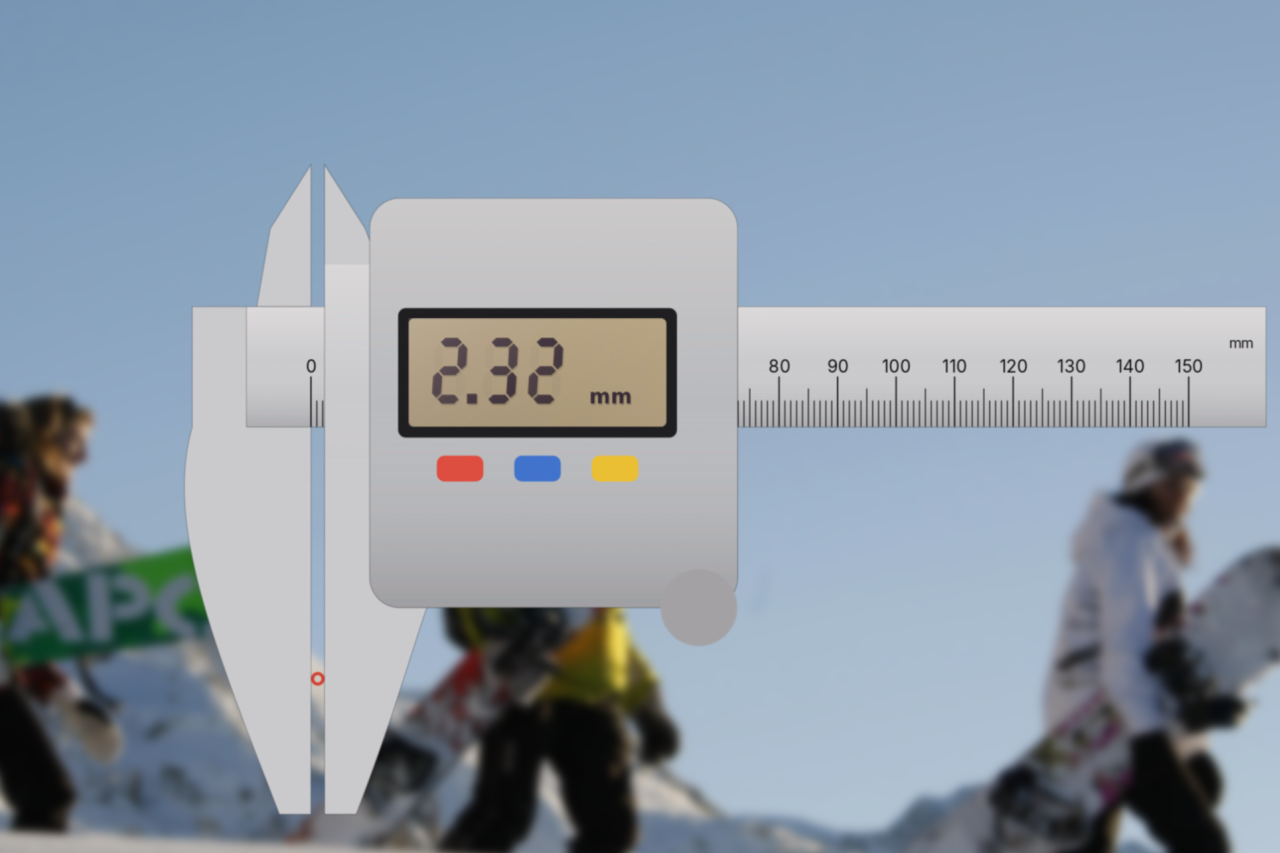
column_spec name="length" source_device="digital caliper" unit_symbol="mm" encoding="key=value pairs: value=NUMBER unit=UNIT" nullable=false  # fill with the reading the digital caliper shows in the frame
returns value=2.32 unit=mm
